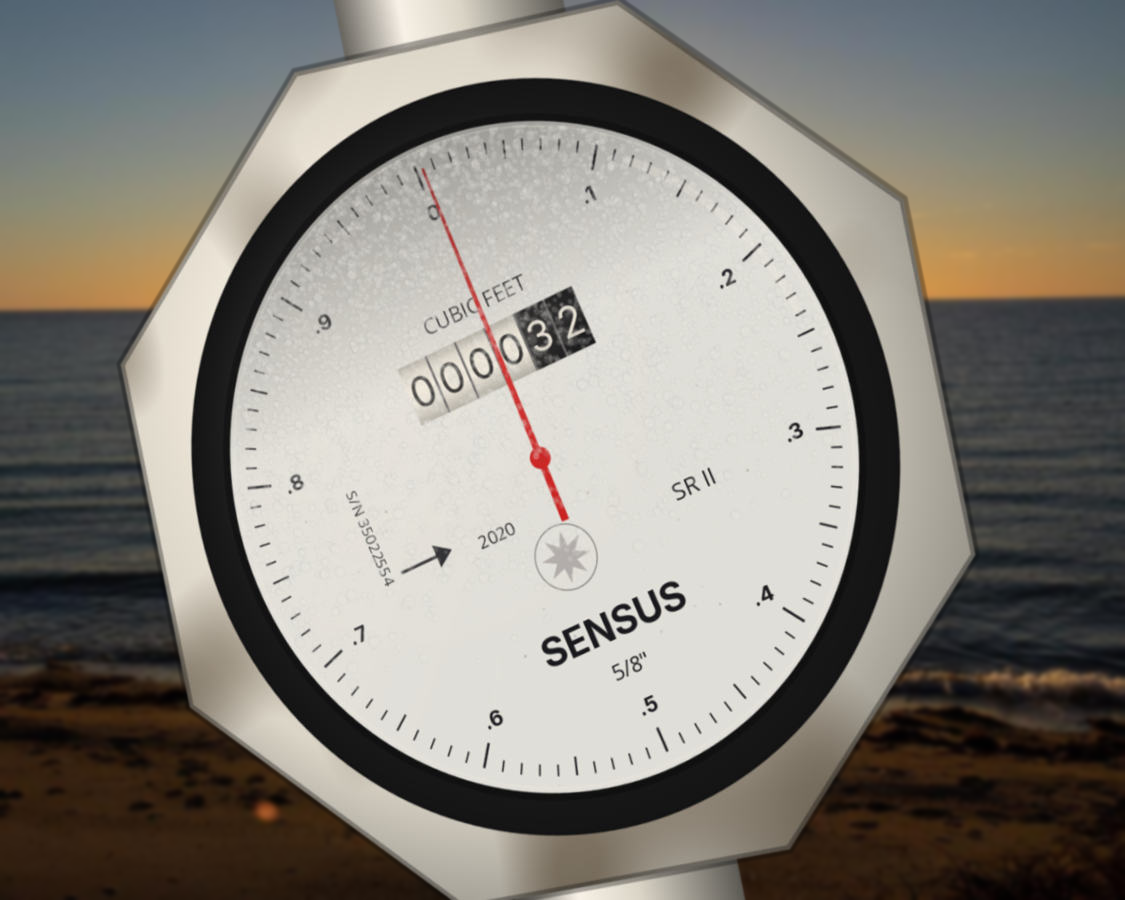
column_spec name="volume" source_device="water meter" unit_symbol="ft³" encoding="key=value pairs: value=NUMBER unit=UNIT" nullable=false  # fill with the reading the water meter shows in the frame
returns value=32.00 unit=ft³
